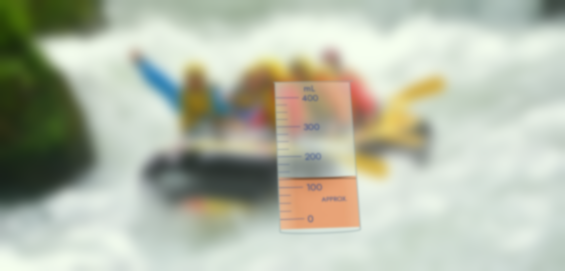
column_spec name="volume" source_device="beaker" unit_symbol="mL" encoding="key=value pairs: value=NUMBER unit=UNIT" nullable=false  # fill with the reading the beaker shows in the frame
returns value=125 unit=mL
